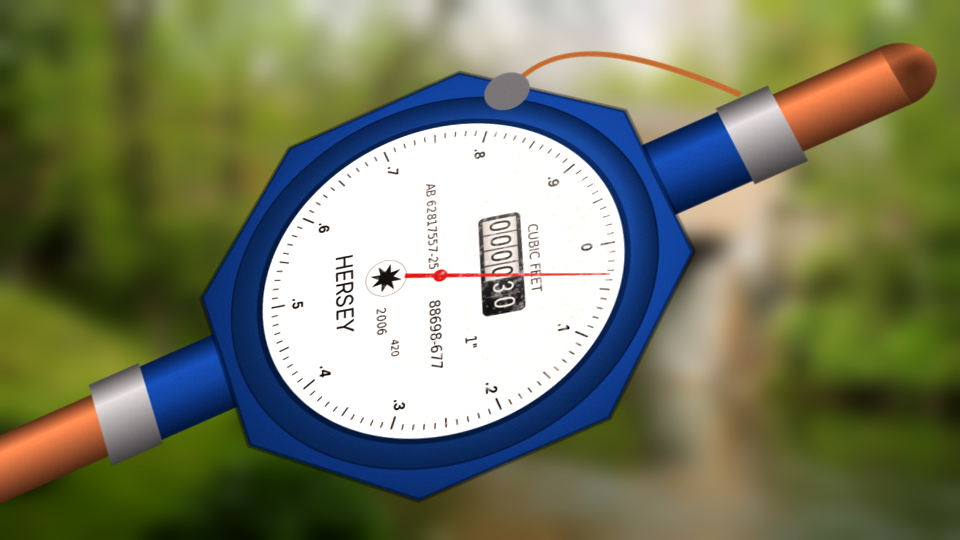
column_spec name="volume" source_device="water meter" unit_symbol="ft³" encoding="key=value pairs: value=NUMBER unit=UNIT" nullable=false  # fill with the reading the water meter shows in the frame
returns value=30.03 unit=ft³
